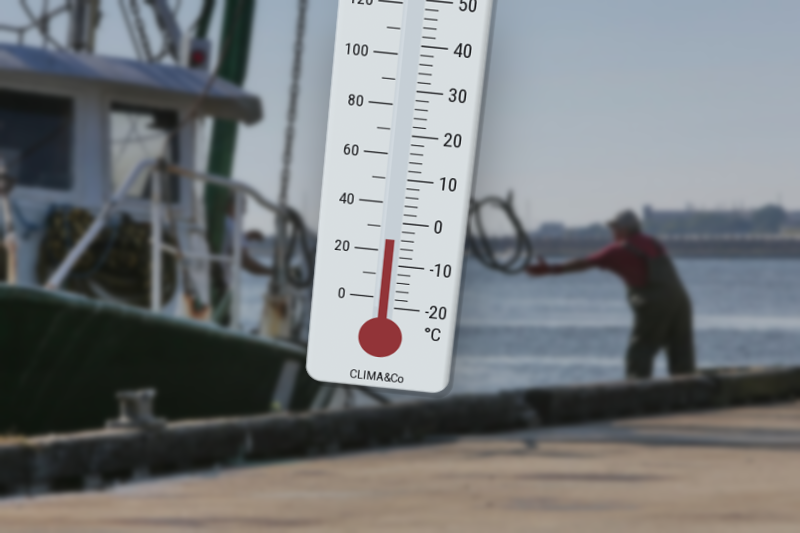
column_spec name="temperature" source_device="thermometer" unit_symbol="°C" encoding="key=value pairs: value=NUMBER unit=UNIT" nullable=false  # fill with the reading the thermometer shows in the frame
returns value=-4 unit=°C
